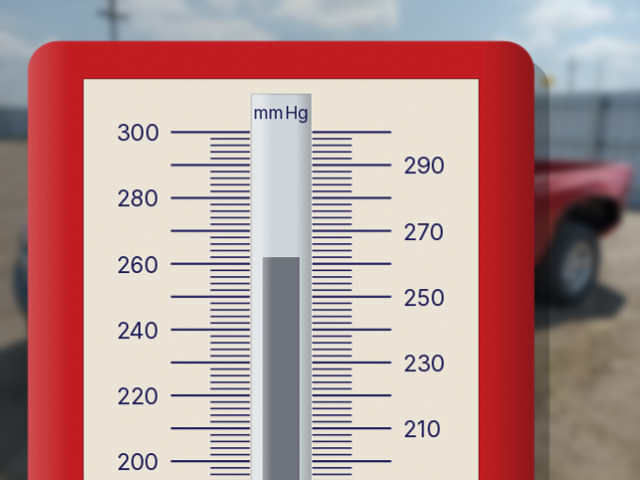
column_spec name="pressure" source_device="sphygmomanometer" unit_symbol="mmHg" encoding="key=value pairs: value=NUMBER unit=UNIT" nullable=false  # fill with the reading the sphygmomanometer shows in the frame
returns value=262 unit=mmHg
